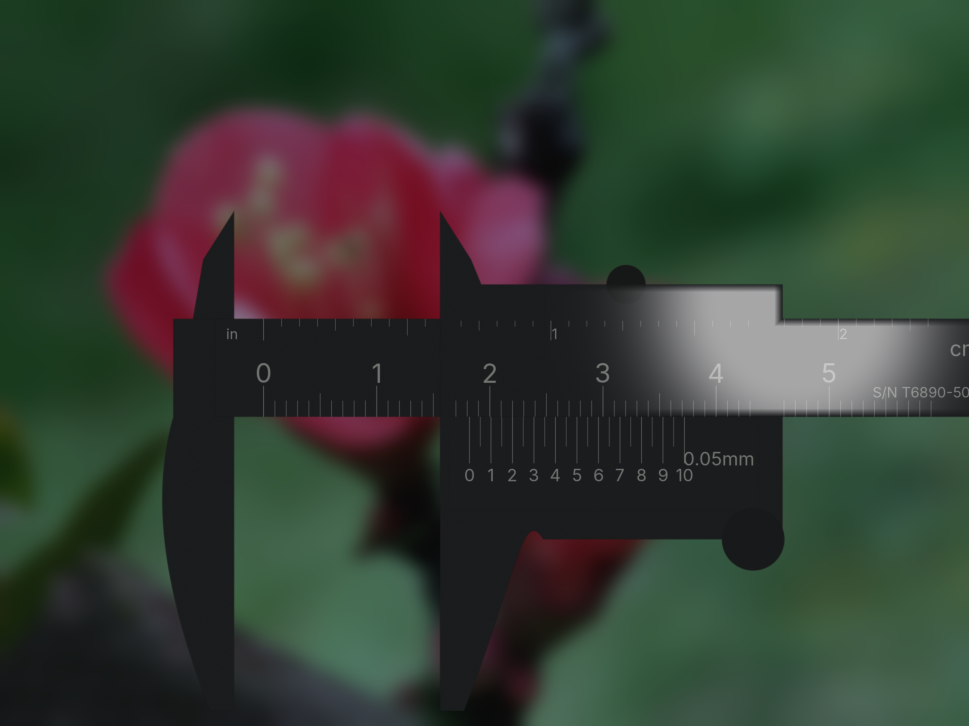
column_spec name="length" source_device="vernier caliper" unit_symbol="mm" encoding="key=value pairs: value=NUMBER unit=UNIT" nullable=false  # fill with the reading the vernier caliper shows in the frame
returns value=18.2 unit=mm
